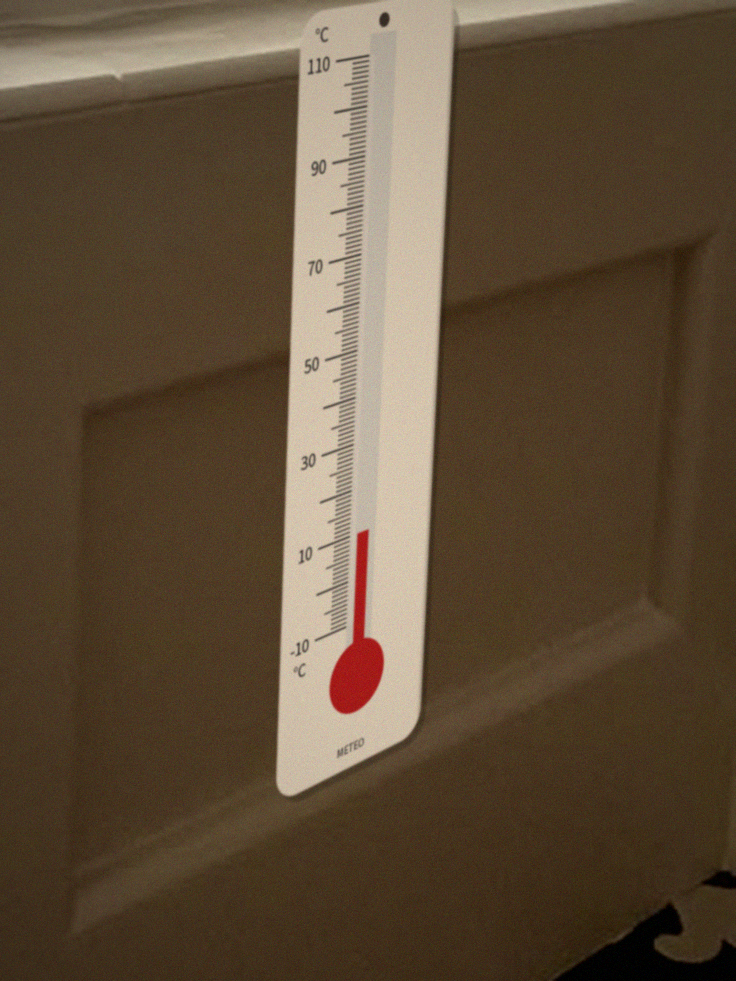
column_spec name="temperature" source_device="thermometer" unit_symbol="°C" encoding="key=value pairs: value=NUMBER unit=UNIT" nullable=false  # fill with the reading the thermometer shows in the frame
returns value=10 unit=°C
